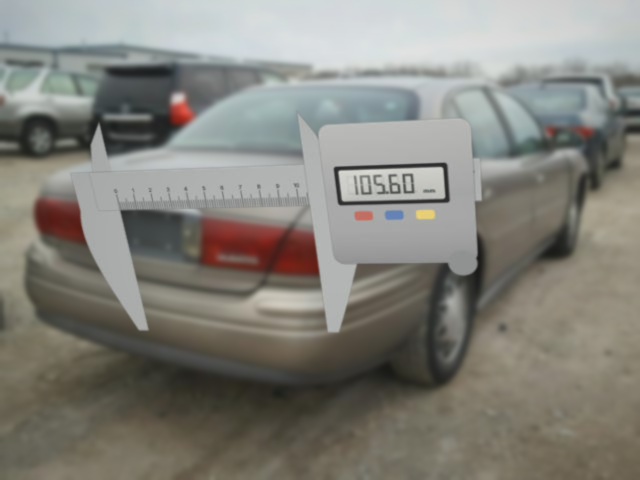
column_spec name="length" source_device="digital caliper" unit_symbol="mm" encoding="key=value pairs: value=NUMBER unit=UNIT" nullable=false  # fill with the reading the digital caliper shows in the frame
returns value=105.60 unit=mm
